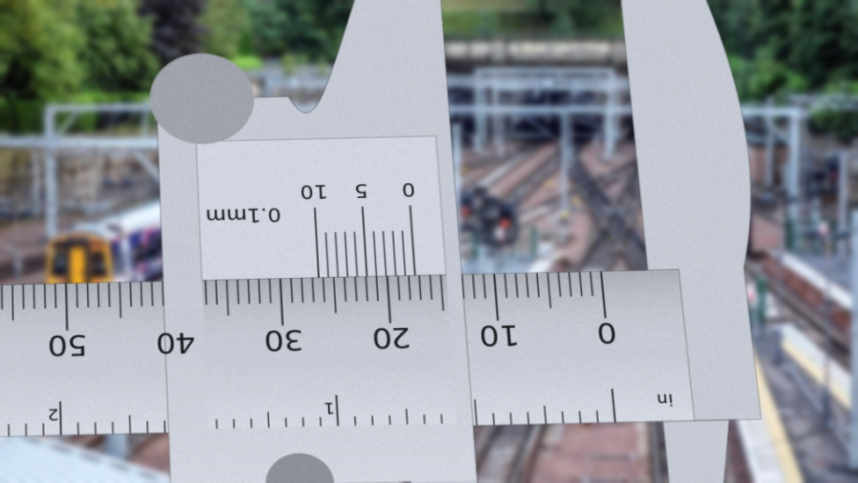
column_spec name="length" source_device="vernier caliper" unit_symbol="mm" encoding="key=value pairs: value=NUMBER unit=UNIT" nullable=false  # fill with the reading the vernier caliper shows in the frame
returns value=17.4 unit=mm
